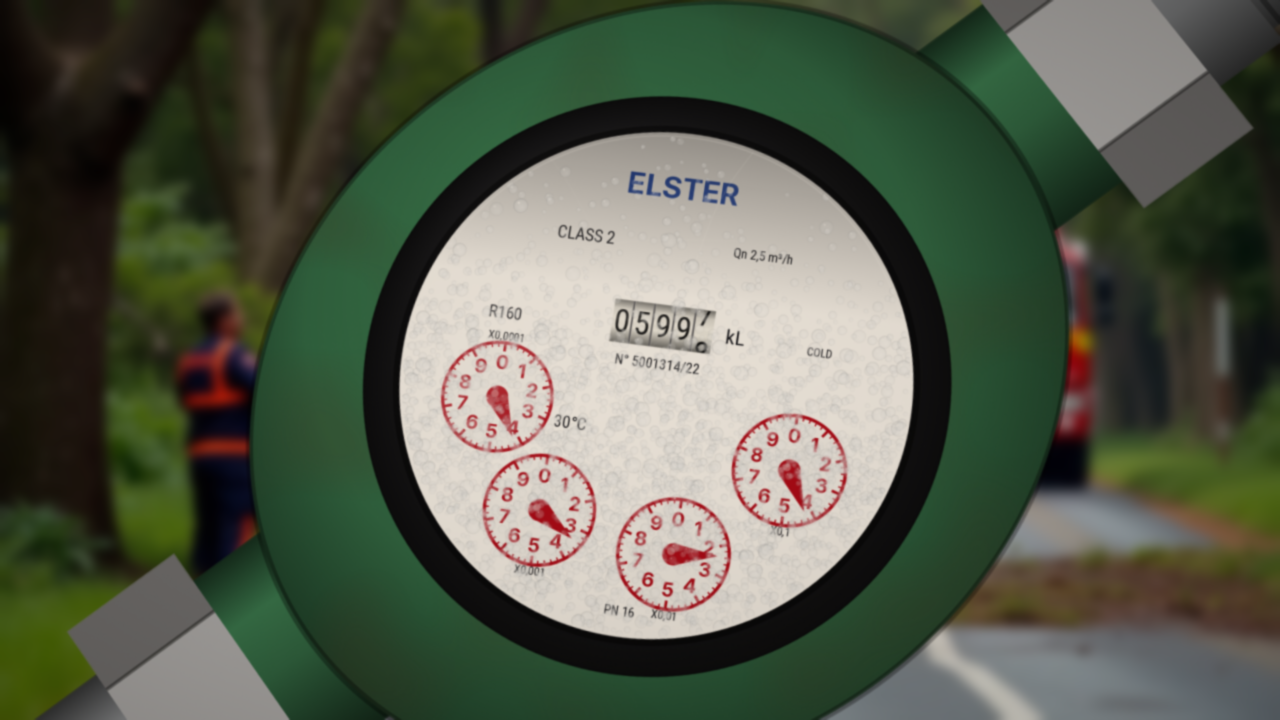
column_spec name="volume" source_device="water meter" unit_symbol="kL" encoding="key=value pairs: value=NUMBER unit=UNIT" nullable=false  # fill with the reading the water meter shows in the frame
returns value=5997.4234 unit=kL
